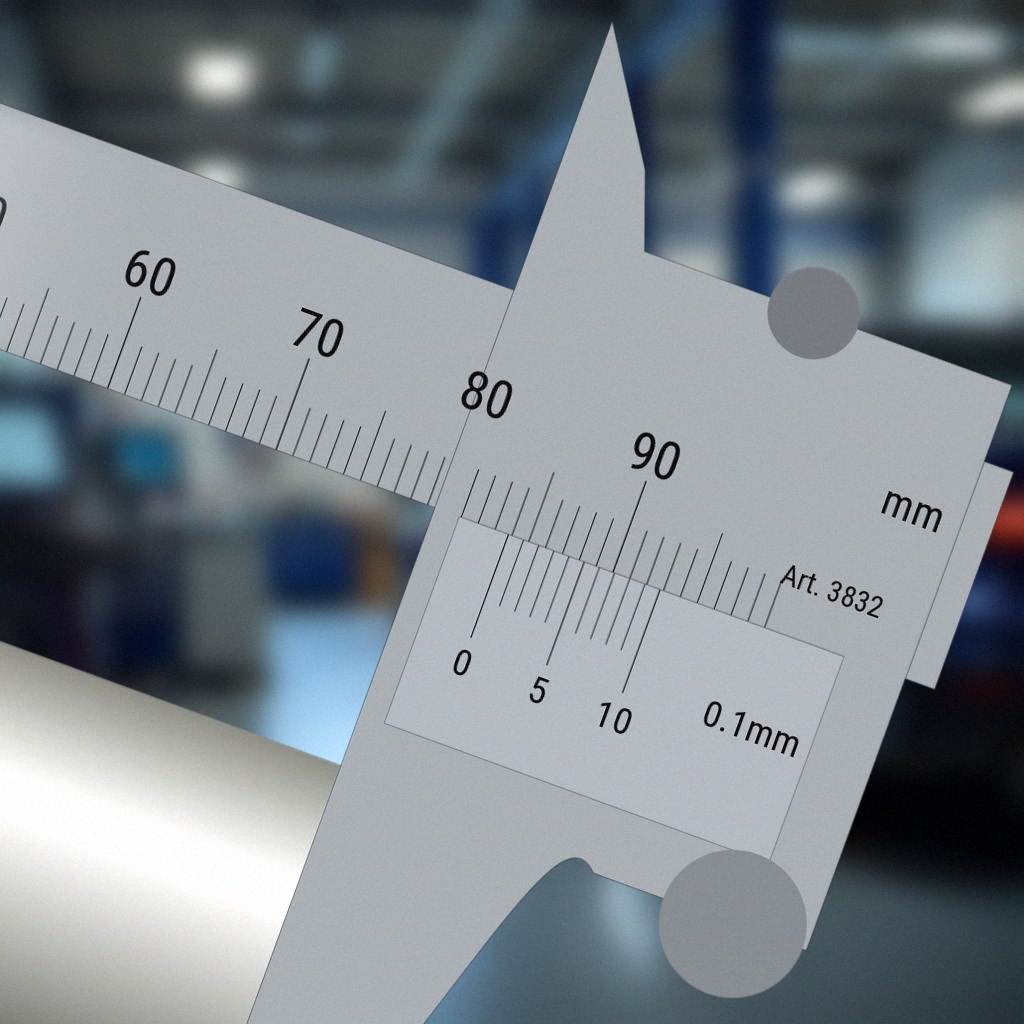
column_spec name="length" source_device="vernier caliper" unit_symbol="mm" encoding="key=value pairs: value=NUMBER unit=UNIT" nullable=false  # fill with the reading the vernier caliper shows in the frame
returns value=83.8 unit=mm
